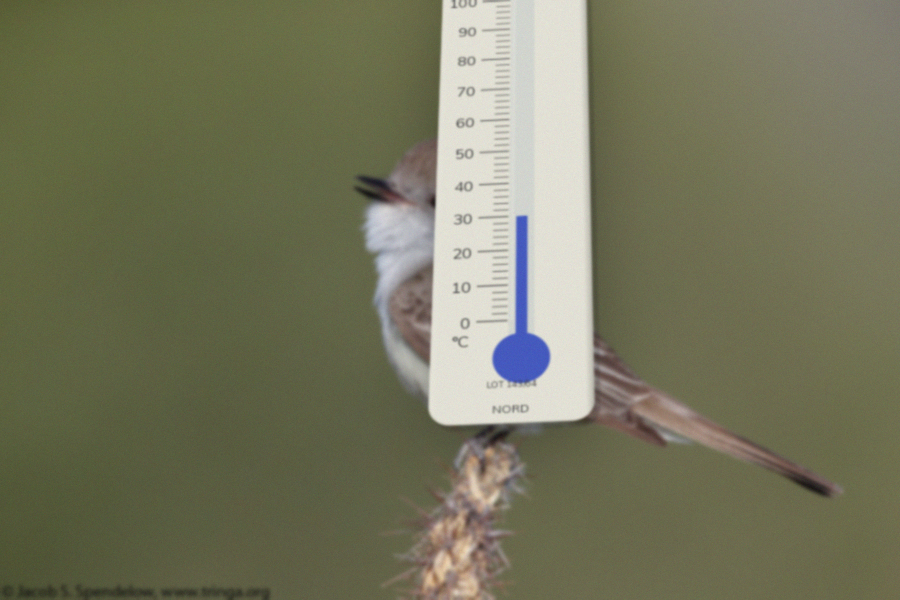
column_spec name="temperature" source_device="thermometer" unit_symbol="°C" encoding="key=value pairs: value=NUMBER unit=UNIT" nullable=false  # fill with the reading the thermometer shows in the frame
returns value=30 unit=°C
